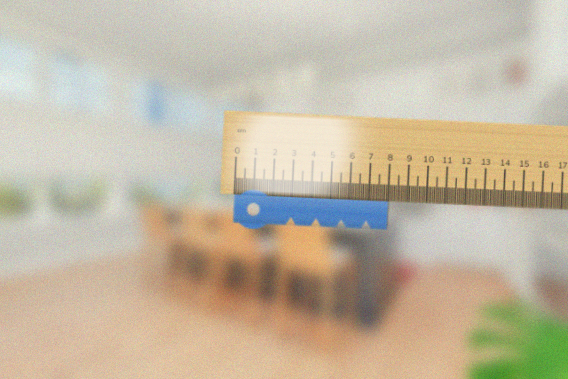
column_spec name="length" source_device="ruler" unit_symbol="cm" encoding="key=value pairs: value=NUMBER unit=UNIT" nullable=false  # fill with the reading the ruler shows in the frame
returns value=8 unit=cm
